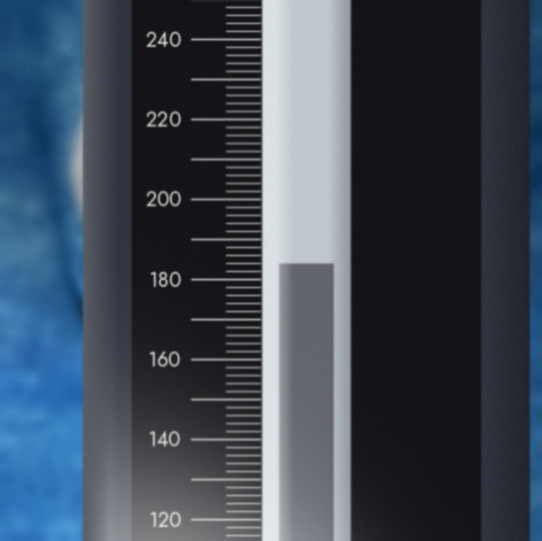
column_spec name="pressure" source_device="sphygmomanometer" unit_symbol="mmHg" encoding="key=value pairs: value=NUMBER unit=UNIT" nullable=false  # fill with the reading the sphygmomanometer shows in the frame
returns value=184 unit=mmHg
